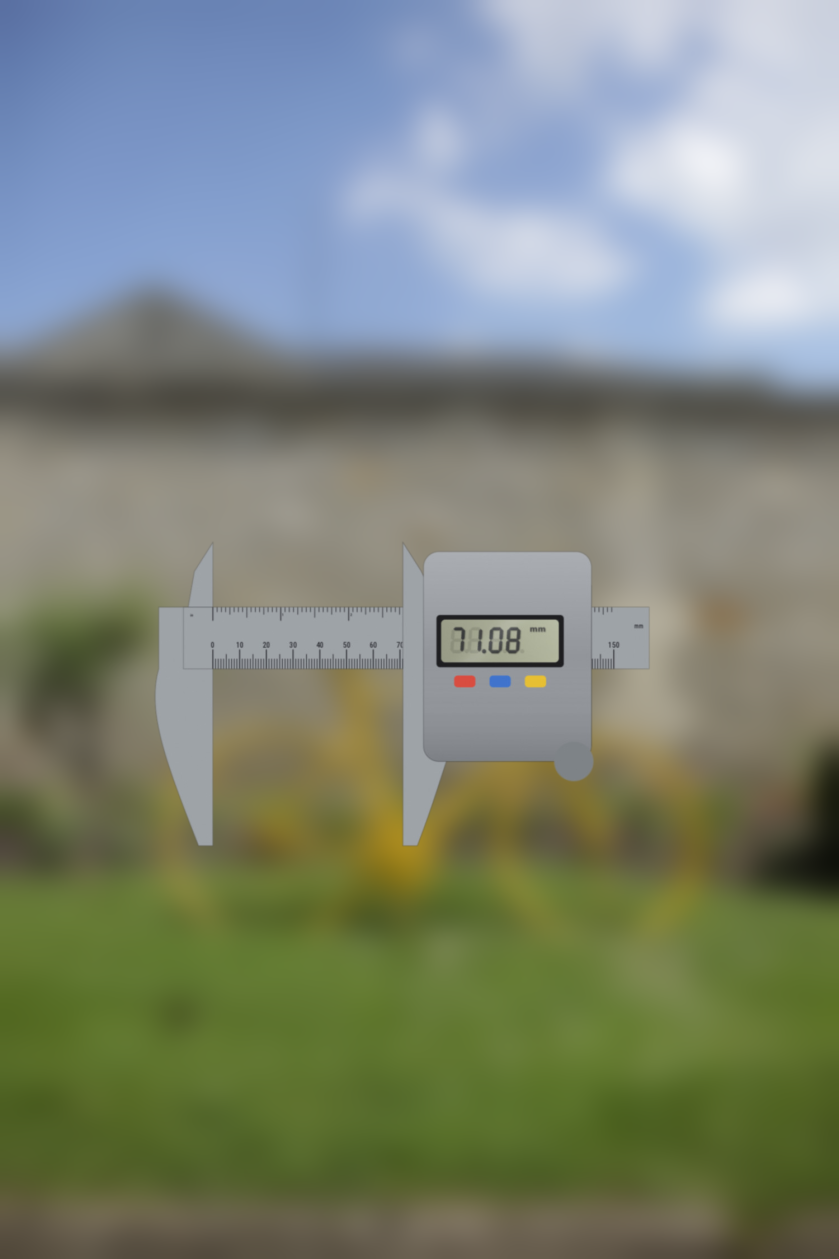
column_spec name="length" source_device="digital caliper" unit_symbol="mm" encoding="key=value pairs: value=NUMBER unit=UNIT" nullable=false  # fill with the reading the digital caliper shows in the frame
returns value=71.08 unit=mm
